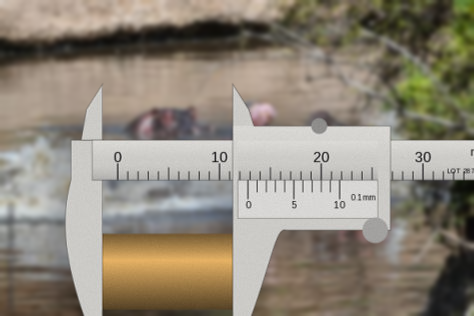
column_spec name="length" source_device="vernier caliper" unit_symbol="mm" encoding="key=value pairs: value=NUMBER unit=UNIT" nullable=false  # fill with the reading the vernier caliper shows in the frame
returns value=12.8 unit=mm
